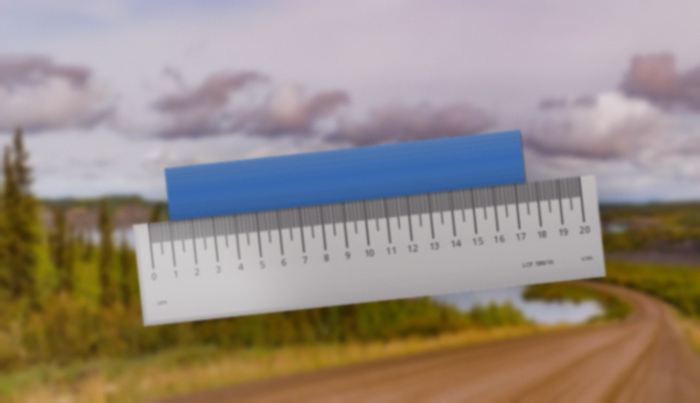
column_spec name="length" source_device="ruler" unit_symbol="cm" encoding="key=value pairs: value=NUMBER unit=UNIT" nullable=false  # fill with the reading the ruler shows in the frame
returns value=16.5 unit=cm
